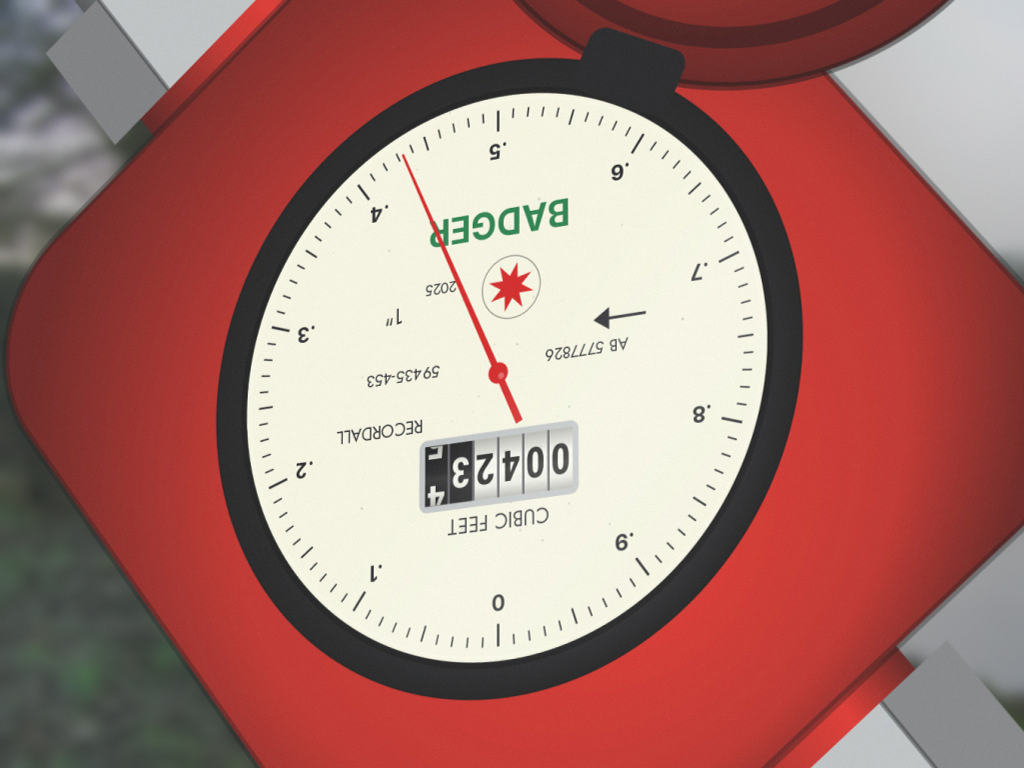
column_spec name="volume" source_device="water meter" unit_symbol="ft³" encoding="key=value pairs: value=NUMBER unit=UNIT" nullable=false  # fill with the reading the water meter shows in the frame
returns value=4234.43 unit=ft³
